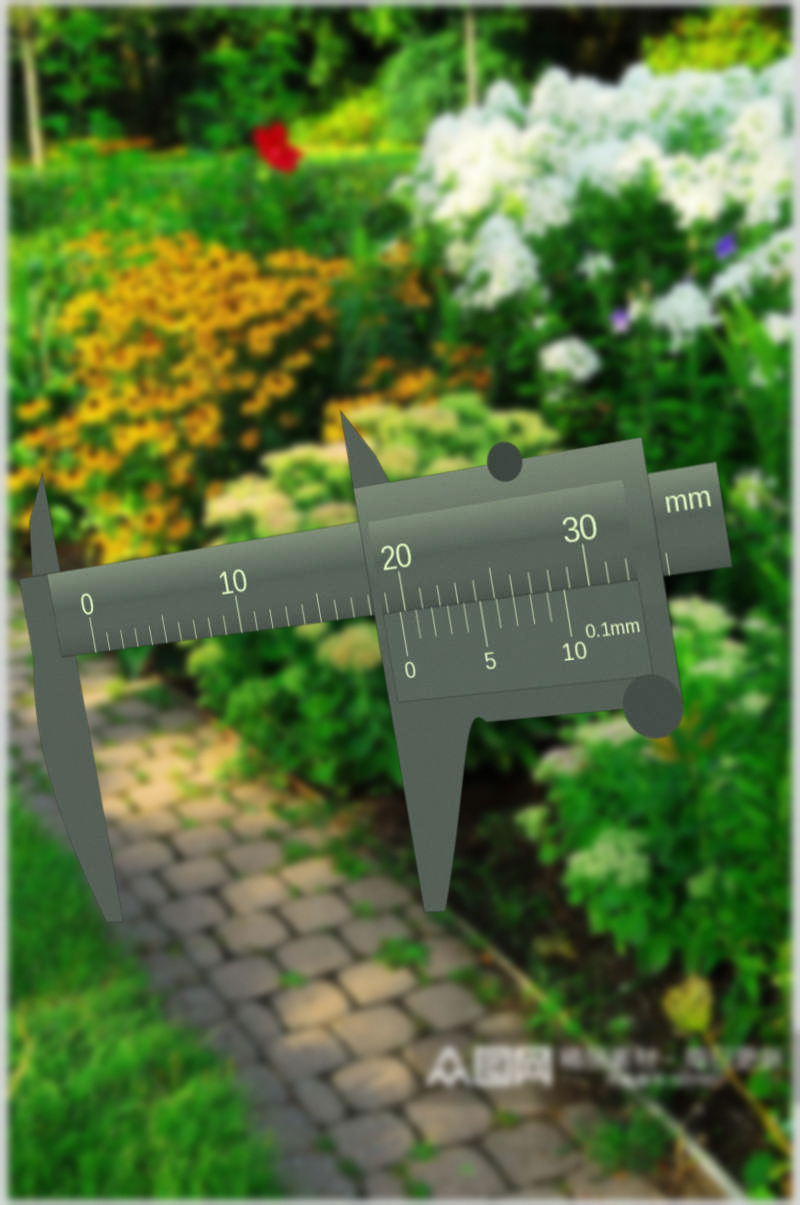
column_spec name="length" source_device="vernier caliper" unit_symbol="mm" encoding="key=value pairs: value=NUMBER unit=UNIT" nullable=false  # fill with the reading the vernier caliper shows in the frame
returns value=19.7 unit=mm
